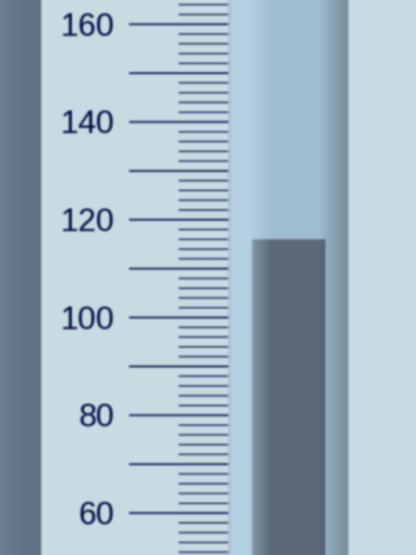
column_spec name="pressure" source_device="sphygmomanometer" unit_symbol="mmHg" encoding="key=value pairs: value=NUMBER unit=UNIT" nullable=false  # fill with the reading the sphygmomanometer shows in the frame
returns value=116 unit=mmHg
